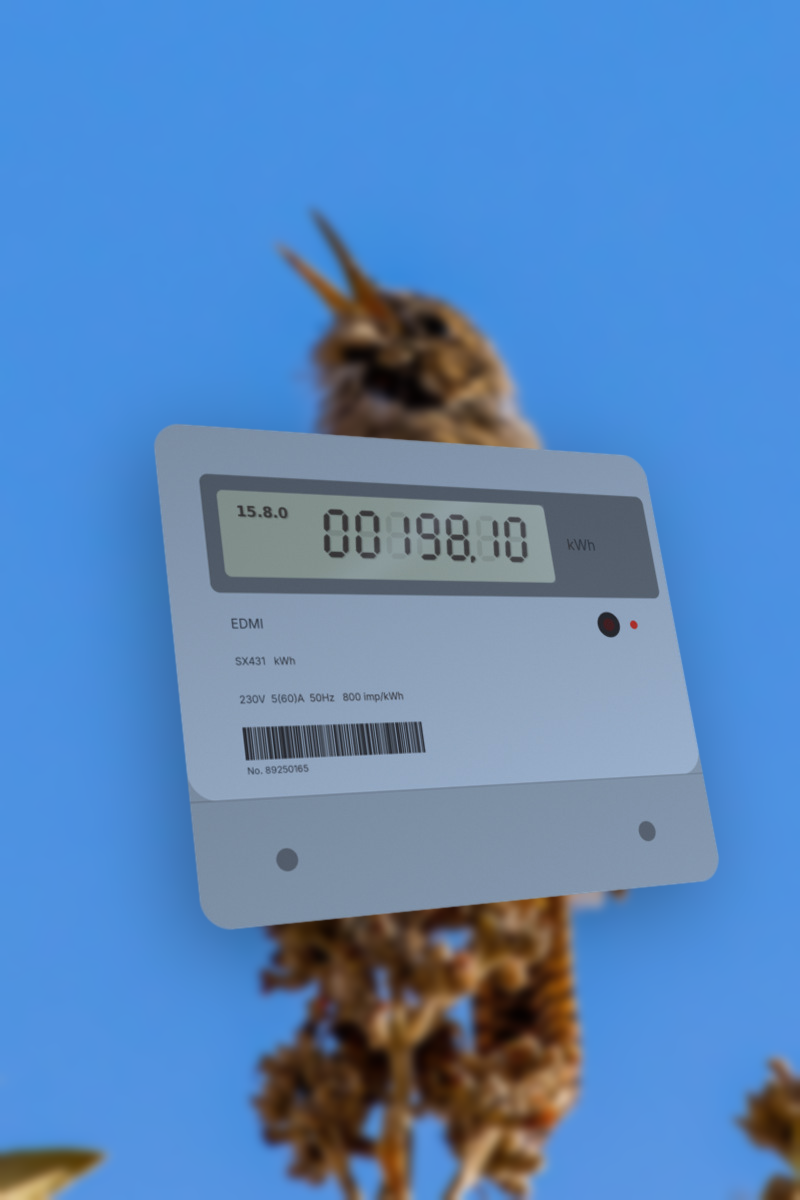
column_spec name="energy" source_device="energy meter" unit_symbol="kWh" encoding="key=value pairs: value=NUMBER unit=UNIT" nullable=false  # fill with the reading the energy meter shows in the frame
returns value=198.10 unit=kWh
